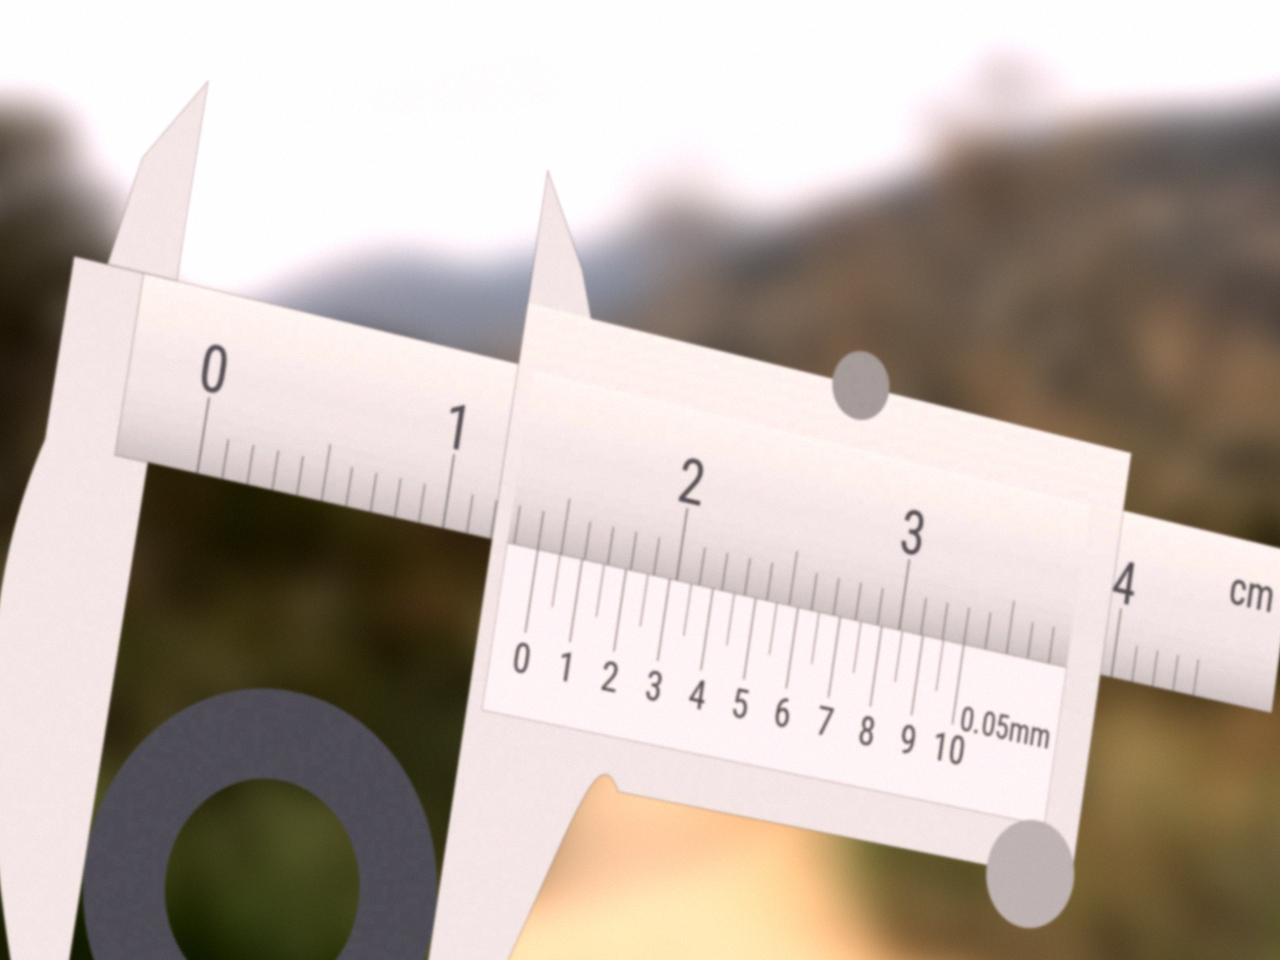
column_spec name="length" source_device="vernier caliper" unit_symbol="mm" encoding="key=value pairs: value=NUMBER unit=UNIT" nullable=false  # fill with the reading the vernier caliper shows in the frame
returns value=14.0 unit=mm
